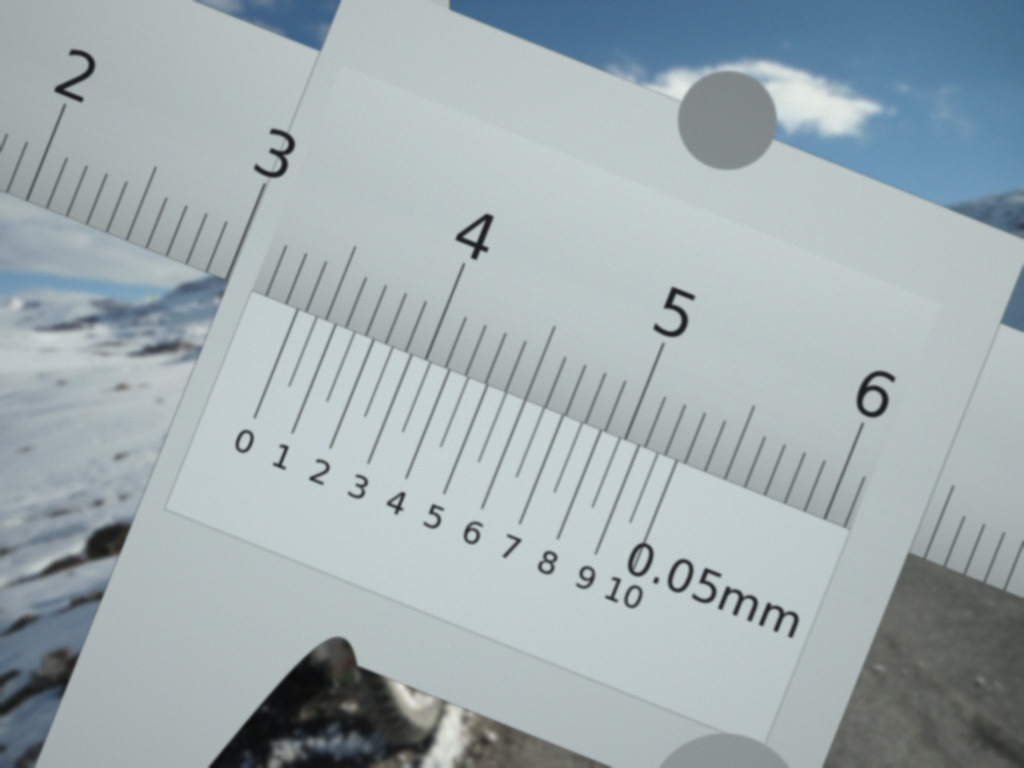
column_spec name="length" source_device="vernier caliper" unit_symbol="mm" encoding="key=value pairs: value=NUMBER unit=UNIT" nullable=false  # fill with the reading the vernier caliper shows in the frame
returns value=33.6 unit=mm
